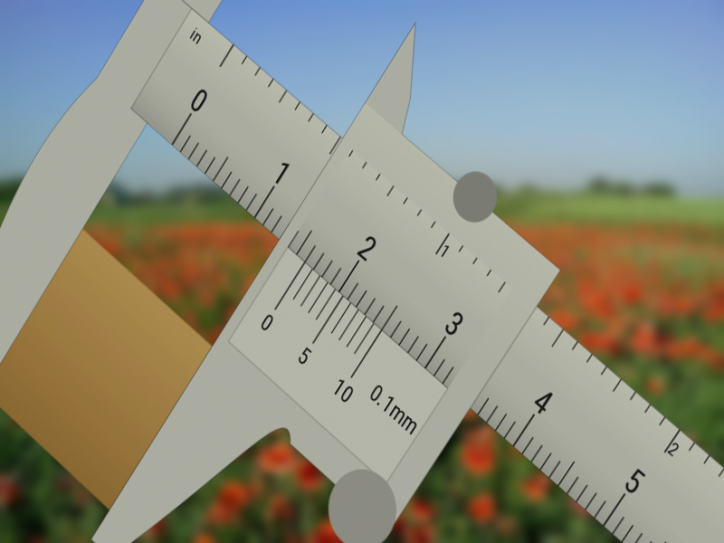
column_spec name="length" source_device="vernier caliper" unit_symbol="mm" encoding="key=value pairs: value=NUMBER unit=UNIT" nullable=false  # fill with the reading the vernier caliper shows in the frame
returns value=16.0 unit=mm
